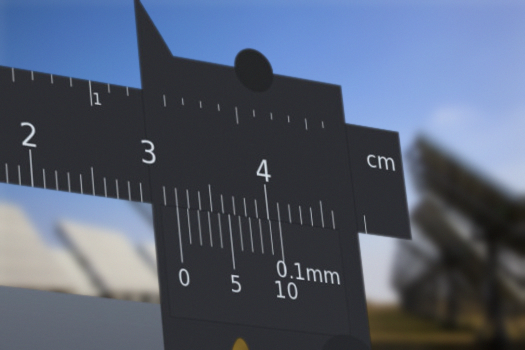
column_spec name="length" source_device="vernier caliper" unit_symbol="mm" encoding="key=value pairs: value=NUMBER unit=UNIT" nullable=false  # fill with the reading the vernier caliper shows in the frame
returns value=32.0 unit=mm
